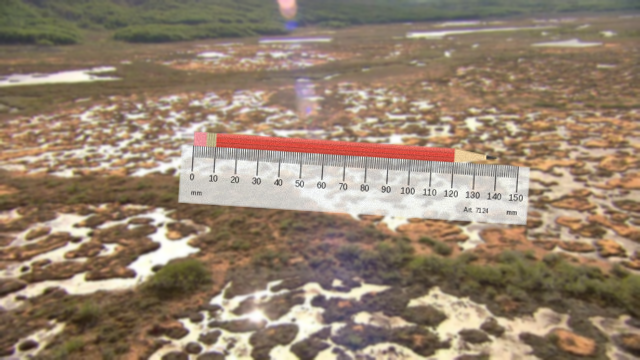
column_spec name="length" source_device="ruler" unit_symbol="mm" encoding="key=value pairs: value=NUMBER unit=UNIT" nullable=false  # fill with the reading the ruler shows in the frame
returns value=140 unit=mm
